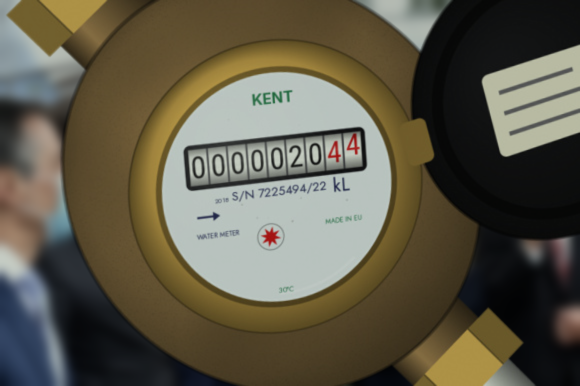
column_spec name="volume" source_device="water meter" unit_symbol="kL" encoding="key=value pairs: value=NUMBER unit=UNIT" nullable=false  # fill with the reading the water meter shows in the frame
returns value=20.44 unit=kL
